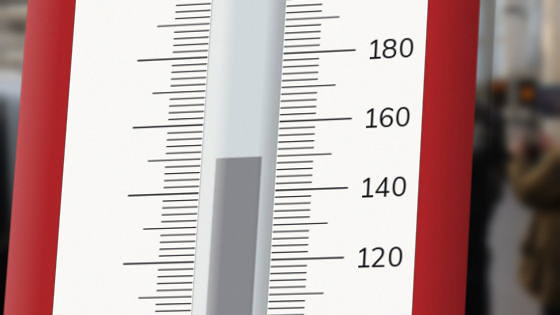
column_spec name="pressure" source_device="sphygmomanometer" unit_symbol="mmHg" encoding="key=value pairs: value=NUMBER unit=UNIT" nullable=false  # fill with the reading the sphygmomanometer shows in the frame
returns value=150 unit=mmHg
